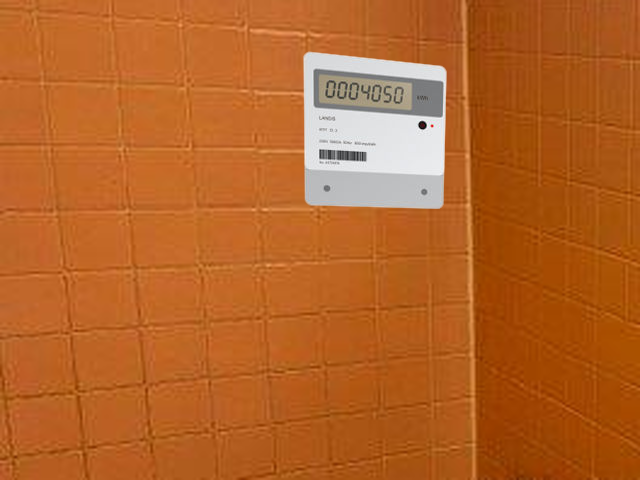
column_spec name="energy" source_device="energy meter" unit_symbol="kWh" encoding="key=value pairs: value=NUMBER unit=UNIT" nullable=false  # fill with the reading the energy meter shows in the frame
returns value=4050 unit=kWh
